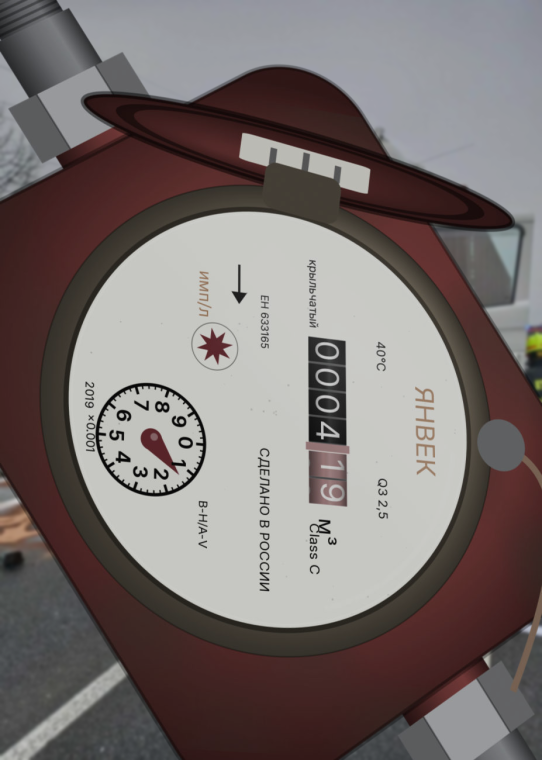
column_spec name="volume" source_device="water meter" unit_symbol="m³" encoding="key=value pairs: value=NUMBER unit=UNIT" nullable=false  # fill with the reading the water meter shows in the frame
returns value=4.191 unit=m³
